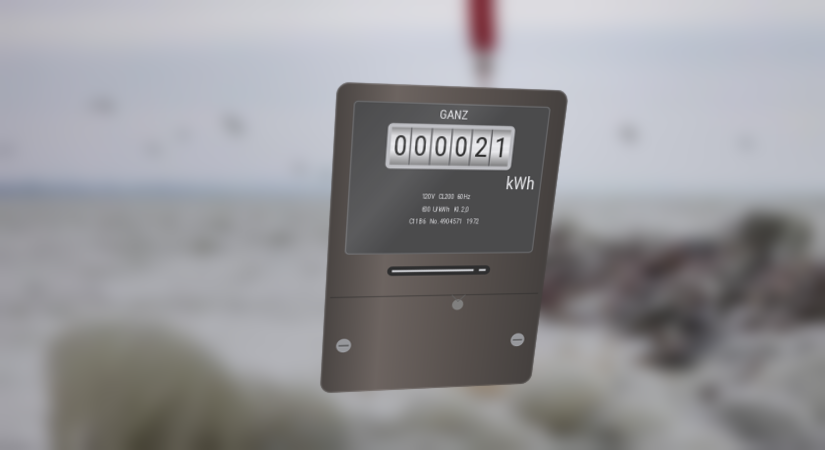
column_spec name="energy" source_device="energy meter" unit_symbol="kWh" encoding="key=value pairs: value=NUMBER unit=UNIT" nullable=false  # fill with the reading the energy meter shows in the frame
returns value=21 unit=kWh
